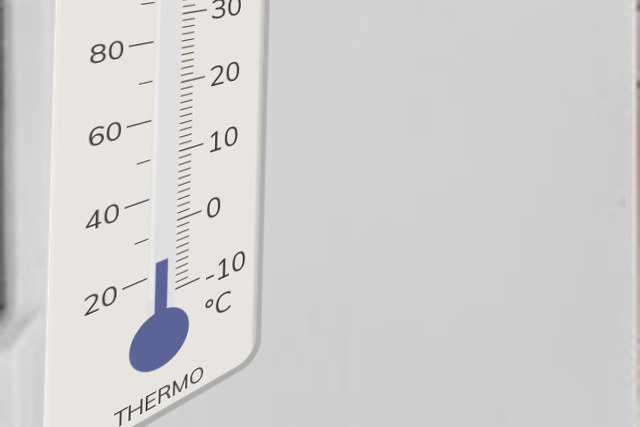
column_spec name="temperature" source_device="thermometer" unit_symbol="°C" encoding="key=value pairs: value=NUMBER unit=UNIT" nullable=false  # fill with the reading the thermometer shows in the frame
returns value=-5 unit=°C
